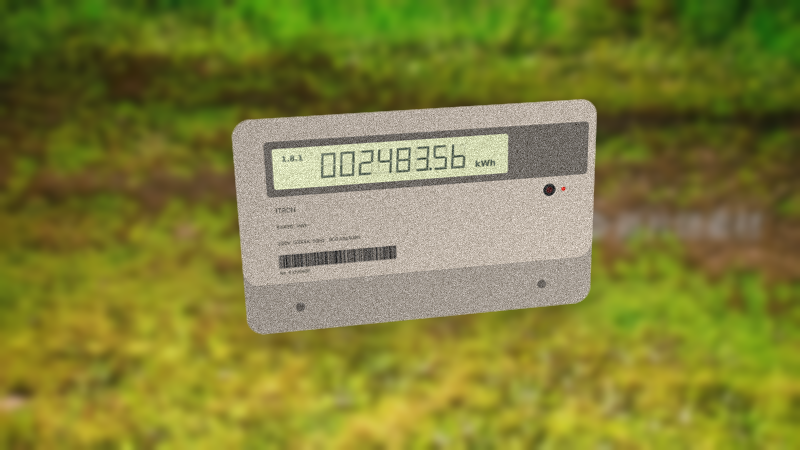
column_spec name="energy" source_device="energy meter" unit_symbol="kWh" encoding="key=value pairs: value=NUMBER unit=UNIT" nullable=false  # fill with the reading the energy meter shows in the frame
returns value=2483.56 unit=kWh
